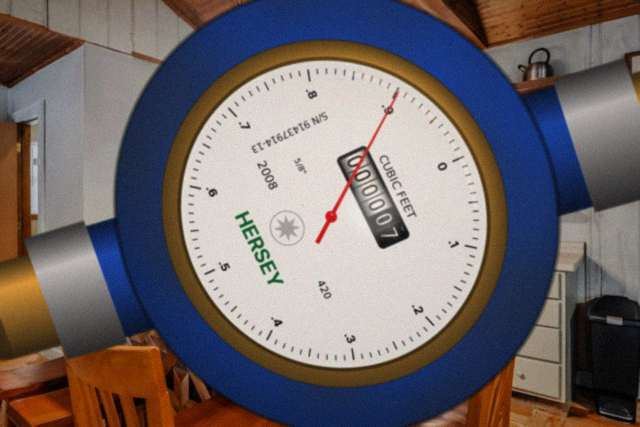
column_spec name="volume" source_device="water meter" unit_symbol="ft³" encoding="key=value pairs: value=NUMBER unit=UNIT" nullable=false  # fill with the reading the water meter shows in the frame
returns value=6.90 unit=ft³
